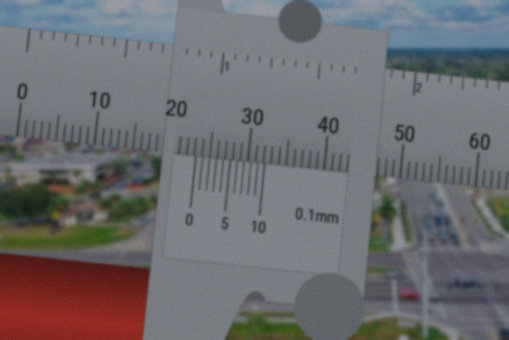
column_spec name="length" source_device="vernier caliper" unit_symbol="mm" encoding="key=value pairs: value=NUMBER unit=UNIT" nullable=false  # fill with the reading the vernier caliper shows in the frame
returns value=23.2 unit=mm
